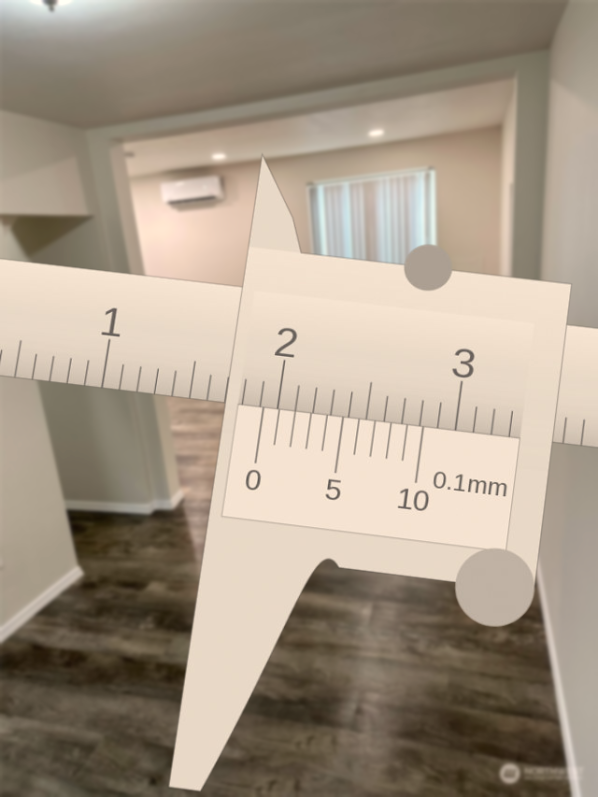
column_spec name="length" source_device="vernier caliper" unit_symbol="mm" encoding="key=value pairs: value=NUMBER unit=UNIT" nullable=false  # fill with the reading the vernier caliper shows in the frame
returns value=19.2 unit=mm
